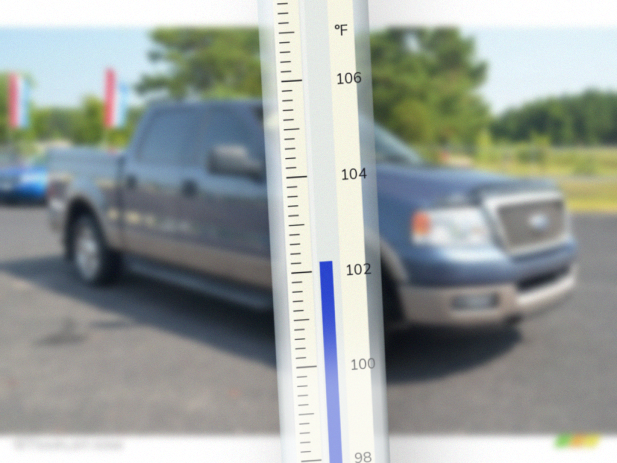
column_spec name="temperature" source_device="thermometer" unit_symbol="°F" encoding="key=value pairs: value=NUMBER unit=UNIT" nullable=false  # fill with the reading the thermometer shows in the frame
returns value=102.2 unit=°F
